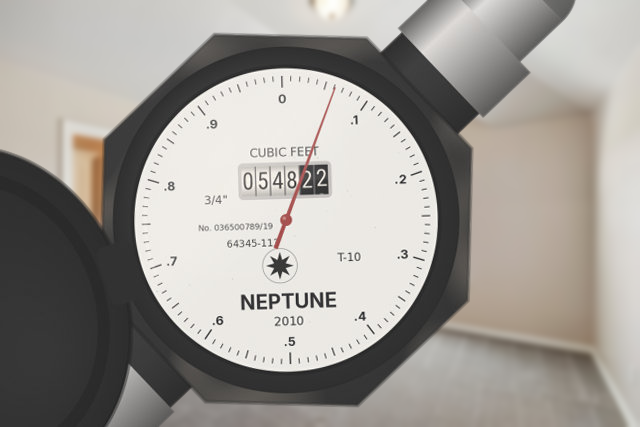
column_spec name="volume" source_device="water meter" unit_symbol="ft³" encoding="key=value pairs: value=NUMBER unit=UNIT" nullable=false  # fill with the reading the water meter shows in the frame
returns value=54822.06 unit=ft³
